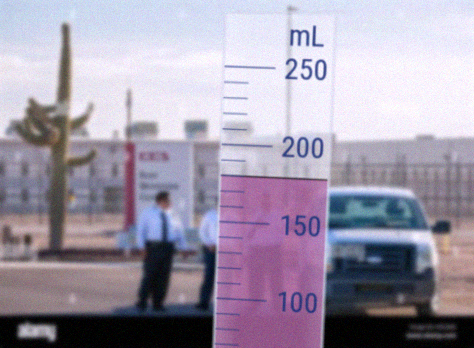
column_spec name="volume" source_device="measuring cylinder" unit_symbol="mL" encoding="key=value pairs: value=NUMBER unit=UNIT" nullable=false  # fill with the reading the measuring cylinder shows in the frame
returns value=180 unit=mL
